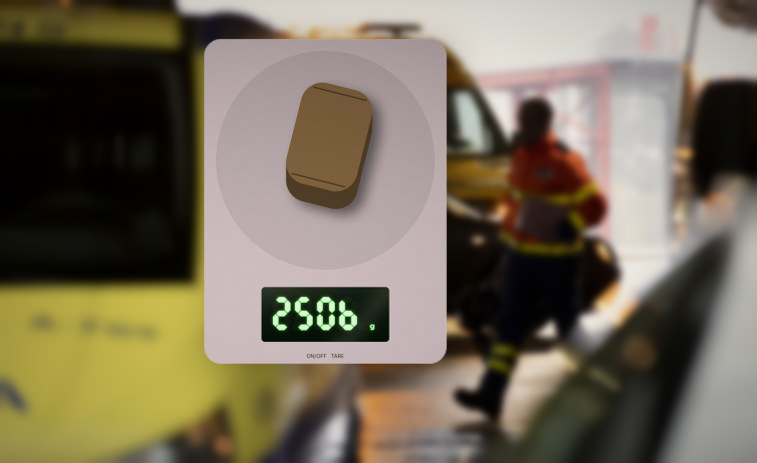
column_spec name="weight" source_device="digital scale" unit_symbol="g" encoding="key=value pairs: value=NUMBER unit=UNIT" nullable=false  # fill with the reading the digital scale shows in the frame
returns value=2506 unit=g
